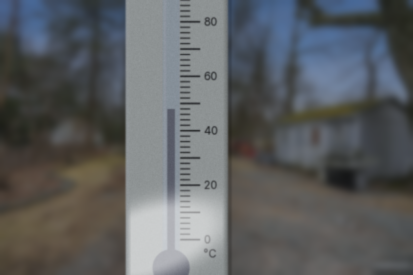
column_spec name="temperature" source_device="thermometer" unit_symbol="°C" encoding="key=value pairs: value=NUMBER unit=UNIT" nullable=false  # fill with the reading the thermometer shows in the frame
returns value=48 unit=°C
